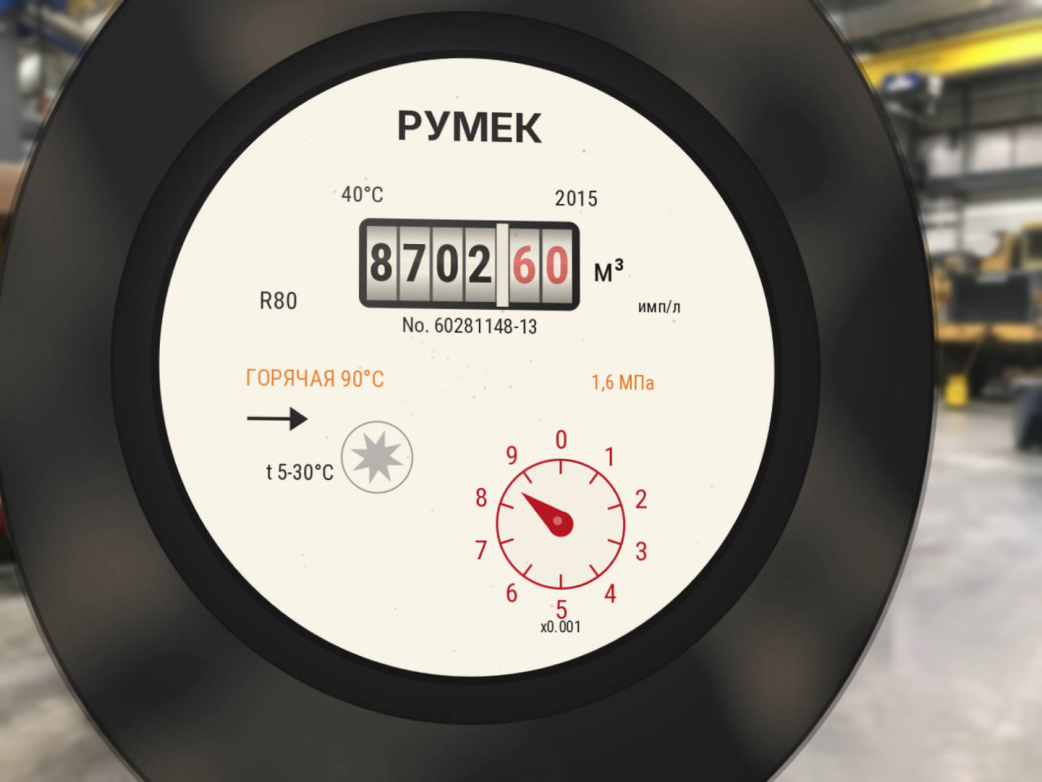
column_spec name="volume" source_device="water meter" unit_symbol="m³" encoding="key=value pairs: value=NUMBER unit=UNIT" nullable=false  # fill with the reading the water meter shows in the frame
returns value=8702.608 unit=m³
